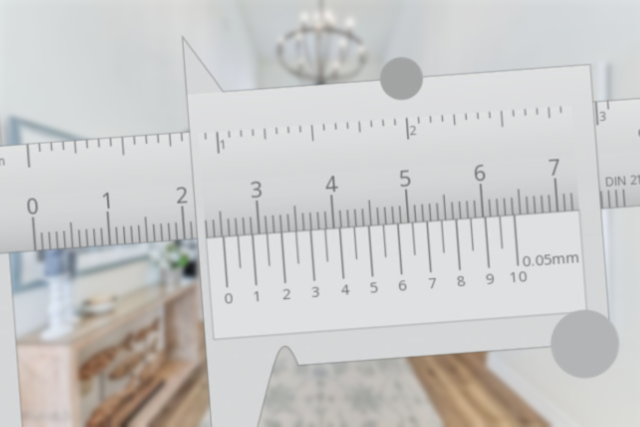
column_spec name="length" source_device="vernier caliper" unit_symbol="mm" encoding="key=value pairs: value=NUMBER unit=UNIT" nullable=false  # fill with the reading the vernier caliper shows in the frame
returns value=25.2 unit=mm
